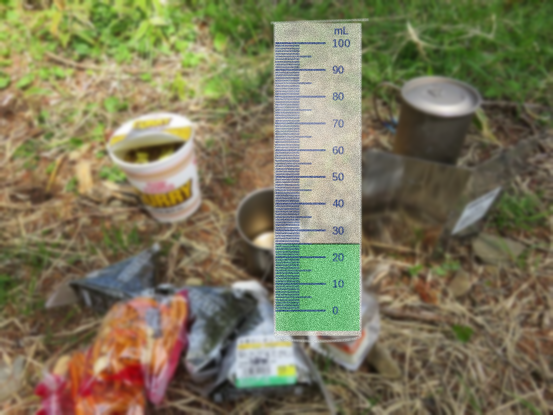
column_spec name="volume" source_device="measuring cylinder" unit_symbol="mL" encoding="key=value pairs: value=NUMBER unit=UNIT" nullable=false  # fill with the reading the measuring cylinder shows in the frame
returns value=25 unit=mL
